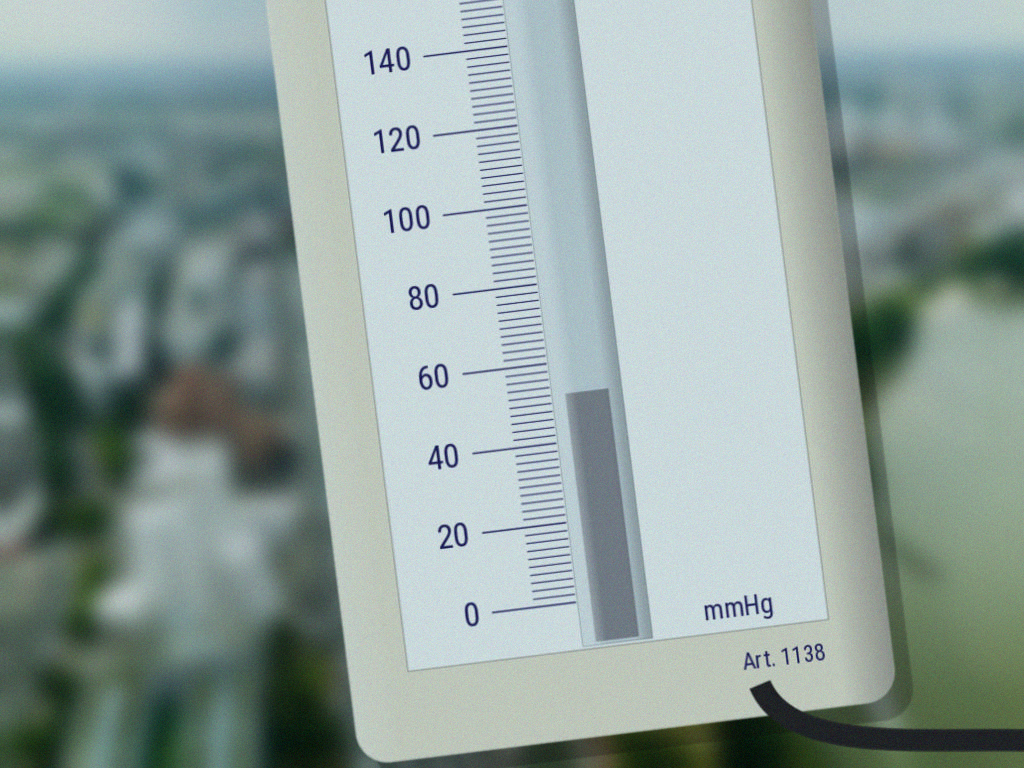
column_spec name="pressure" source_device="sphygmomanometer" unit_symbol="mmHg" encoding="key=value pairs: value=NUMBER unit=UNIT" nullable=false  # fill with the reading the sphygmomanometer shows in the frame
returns value=52 unit=mmHg
